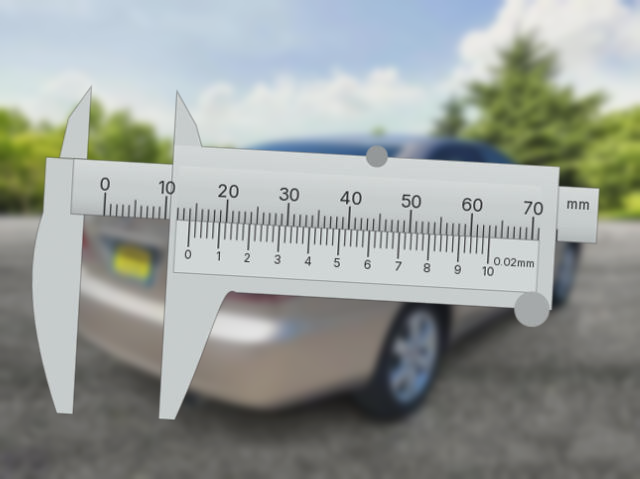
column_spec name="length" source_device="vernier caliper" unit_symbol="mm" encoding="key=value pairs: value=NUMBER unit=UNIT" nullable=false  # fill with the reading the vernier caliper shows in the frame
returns value=14.0 unit=mm
